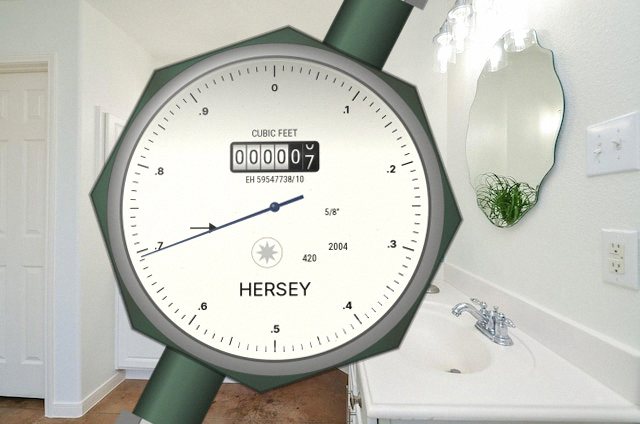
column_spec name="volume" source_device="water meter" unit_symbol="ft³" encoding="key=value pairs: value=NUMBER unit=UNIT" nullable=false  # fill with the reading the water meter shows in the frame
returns value=6.69 unit=ft³
